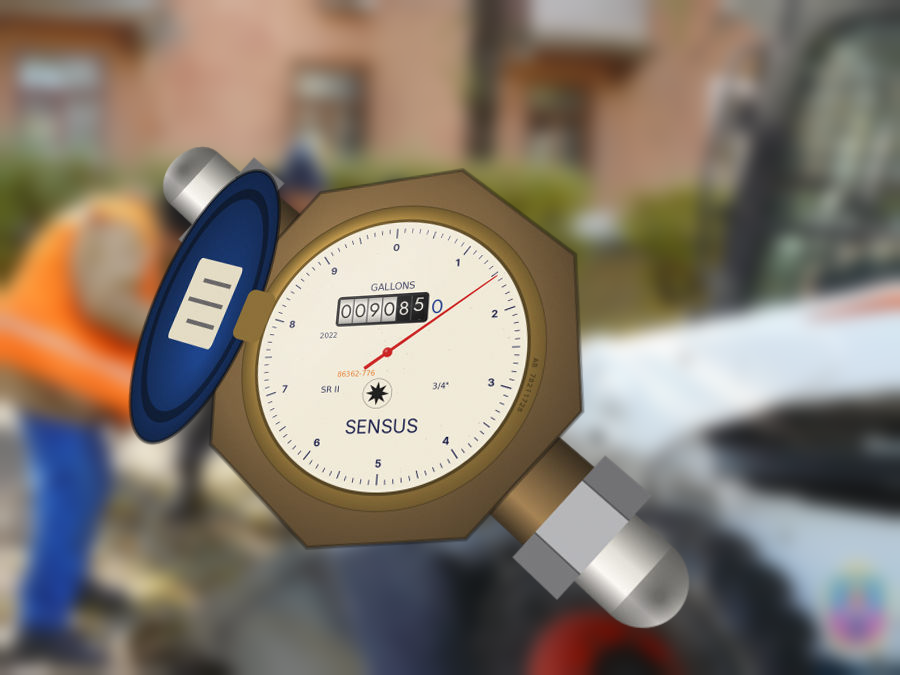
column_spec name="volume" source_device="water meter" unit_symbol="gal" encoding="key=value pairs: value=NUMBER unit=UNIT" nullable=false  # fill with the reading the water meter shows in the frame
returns value=90851.5 unit=gal
